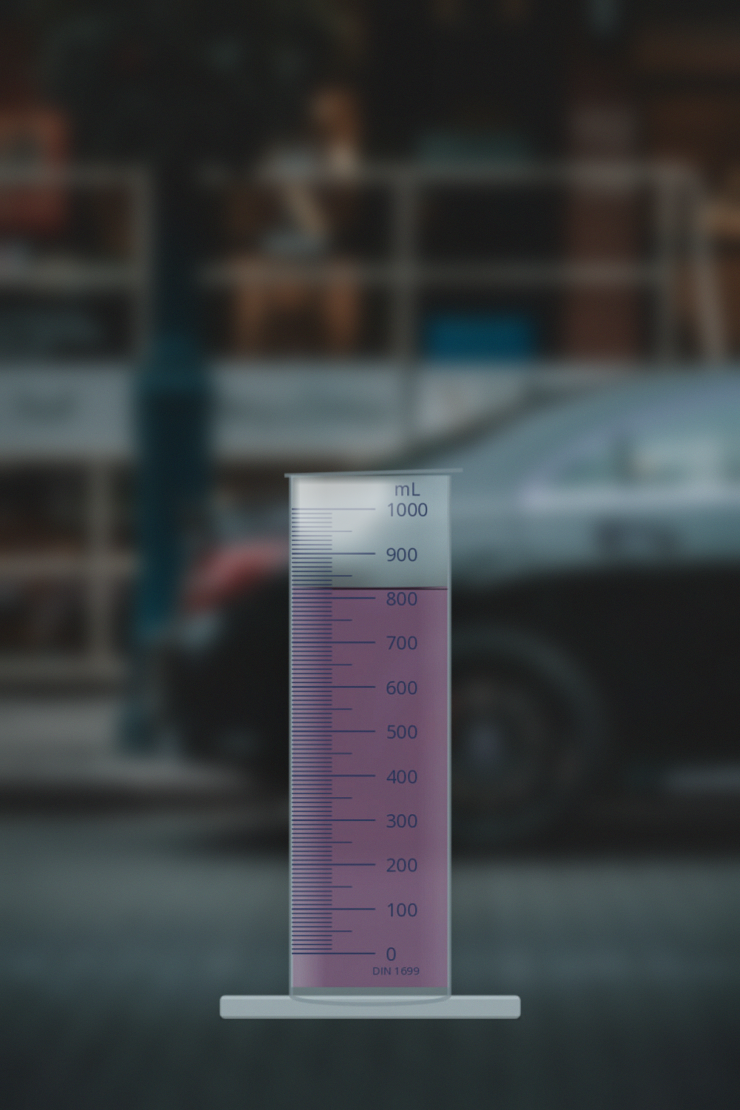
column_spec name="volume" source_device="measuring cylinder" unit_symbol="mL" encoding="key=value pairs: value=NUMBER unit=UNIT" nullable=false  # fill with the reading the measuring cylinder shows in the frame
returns value=820 unit=mL
